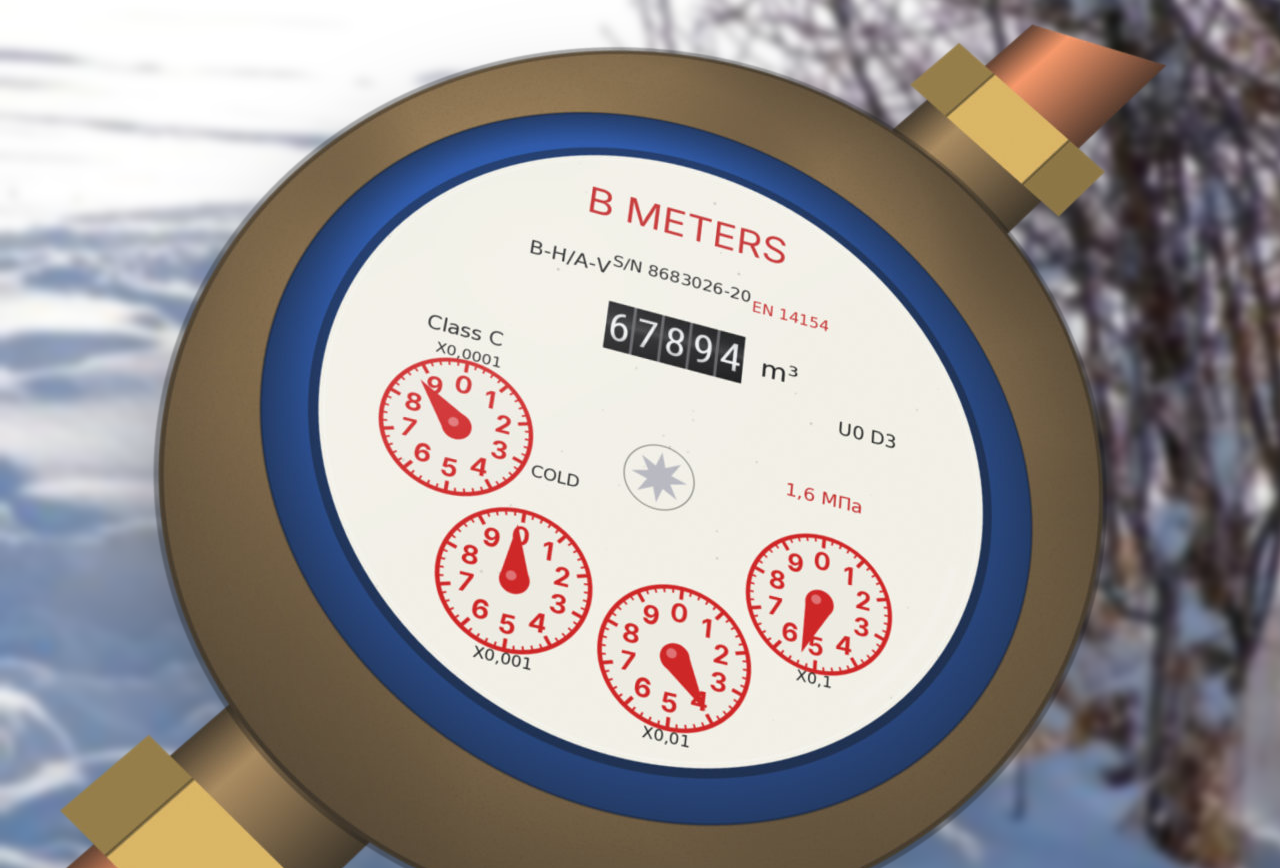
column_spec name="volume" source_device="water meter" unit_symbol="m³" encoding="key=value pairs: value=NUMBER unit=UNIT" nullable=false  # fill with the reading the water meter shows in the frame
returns value=67894.5398 unit=m³
